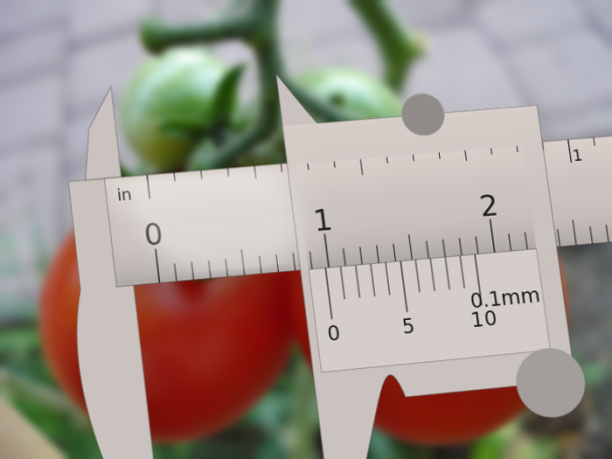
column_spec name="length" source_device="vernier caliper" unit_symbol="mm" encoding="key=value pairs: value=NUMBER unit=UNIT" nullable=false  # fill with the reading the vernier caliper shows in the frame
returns value=9.8 unit=mm
